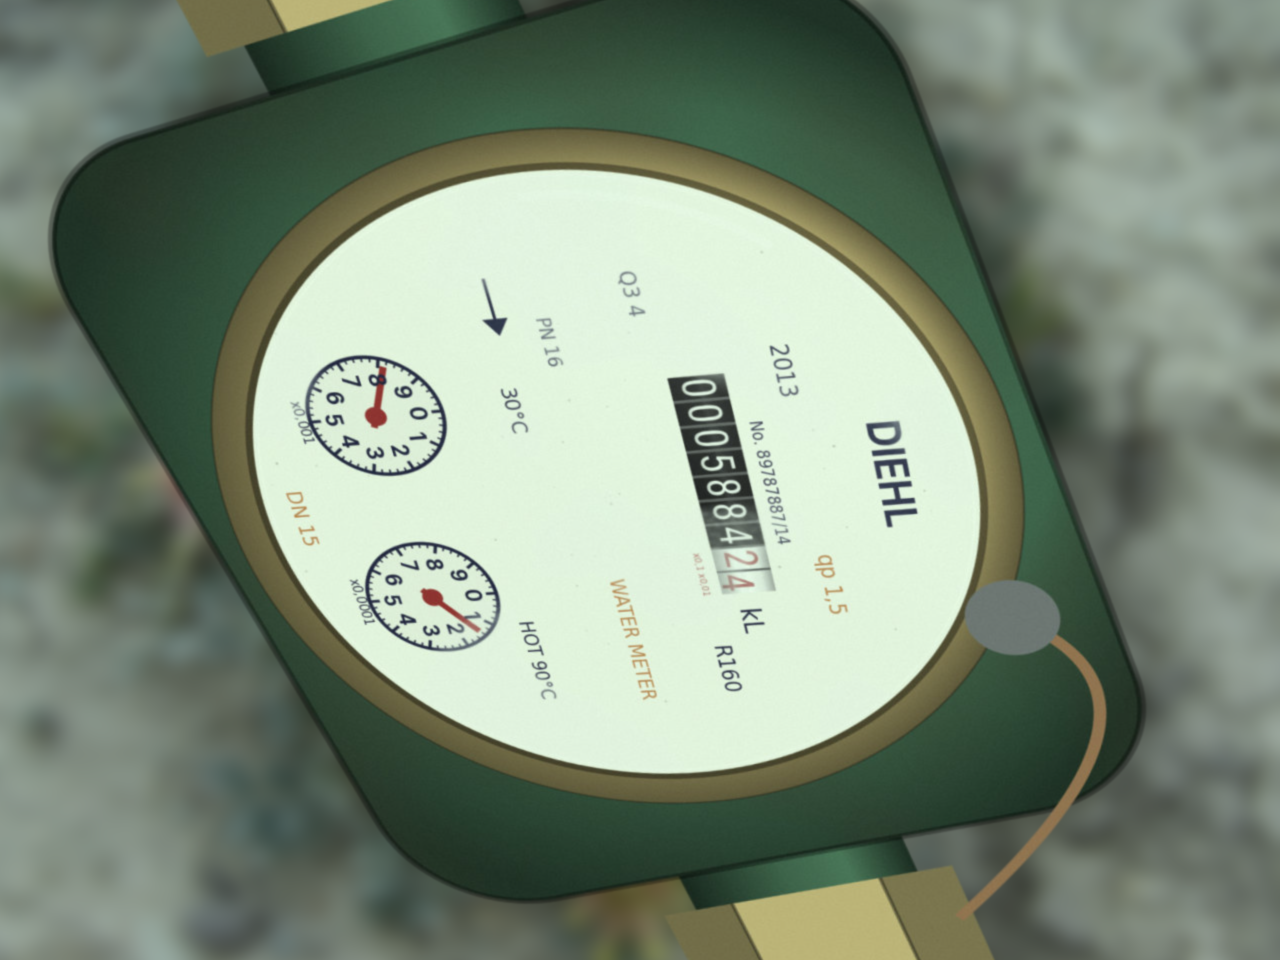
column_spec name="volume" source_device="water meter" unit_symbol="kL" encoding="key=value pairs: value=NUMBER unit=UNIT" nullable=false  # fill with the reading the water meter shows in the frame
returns value=5884.2381 unit=kL
